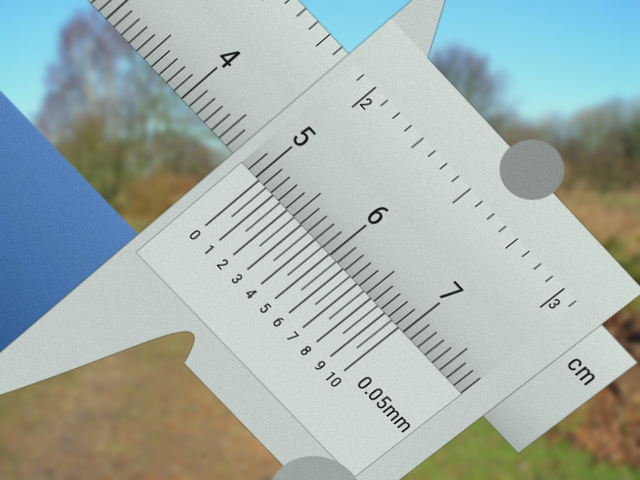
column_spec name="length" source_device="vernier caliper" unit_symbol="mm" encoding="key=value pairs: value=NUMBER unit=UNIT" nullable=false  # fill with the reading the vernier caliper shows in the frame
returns value=50.4 unit=mm
